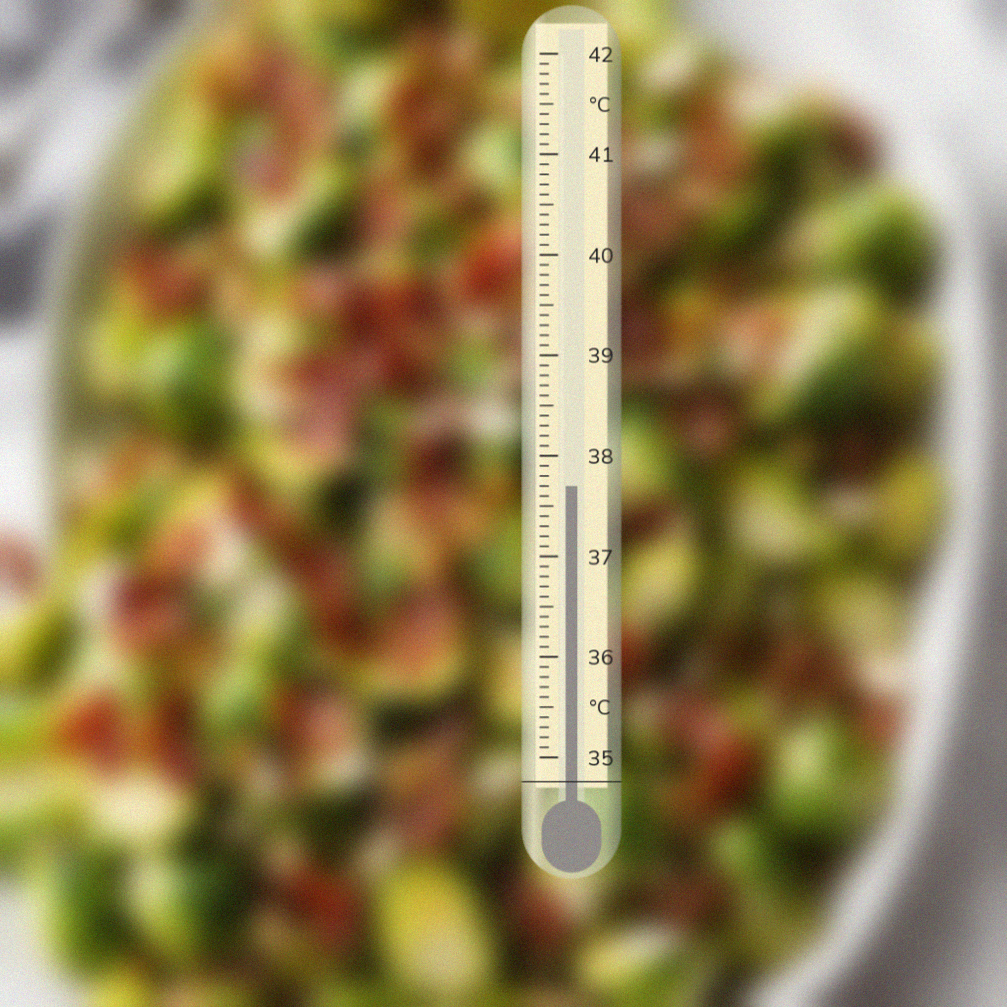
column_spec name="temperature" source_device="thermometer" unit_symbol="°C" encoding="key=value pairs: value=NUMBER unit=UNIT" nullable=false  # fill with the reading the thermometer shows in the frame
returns value=37.7 unit=°C
